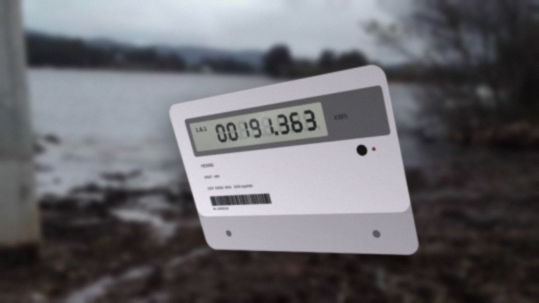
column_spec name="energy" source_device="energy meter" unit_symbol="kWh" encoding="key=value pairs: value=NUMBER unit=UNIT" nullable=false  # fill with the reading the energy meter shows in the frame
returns value=191.363 unit=kWh
